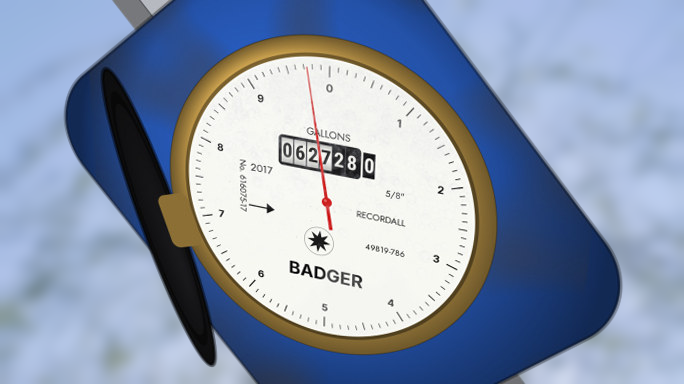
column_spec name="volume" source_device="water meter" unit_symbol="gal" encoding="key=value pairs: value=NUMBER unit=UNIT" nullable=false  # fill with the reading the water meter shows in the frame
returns value=627279.7 unit=gal
